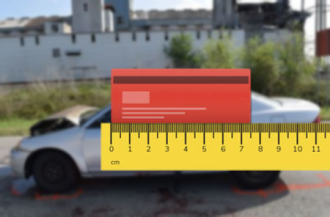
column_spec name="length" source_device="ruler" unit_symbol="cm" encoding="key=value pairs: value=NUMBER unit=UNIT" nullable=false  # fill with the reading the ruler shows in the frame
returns value=7.5 unit=cm
